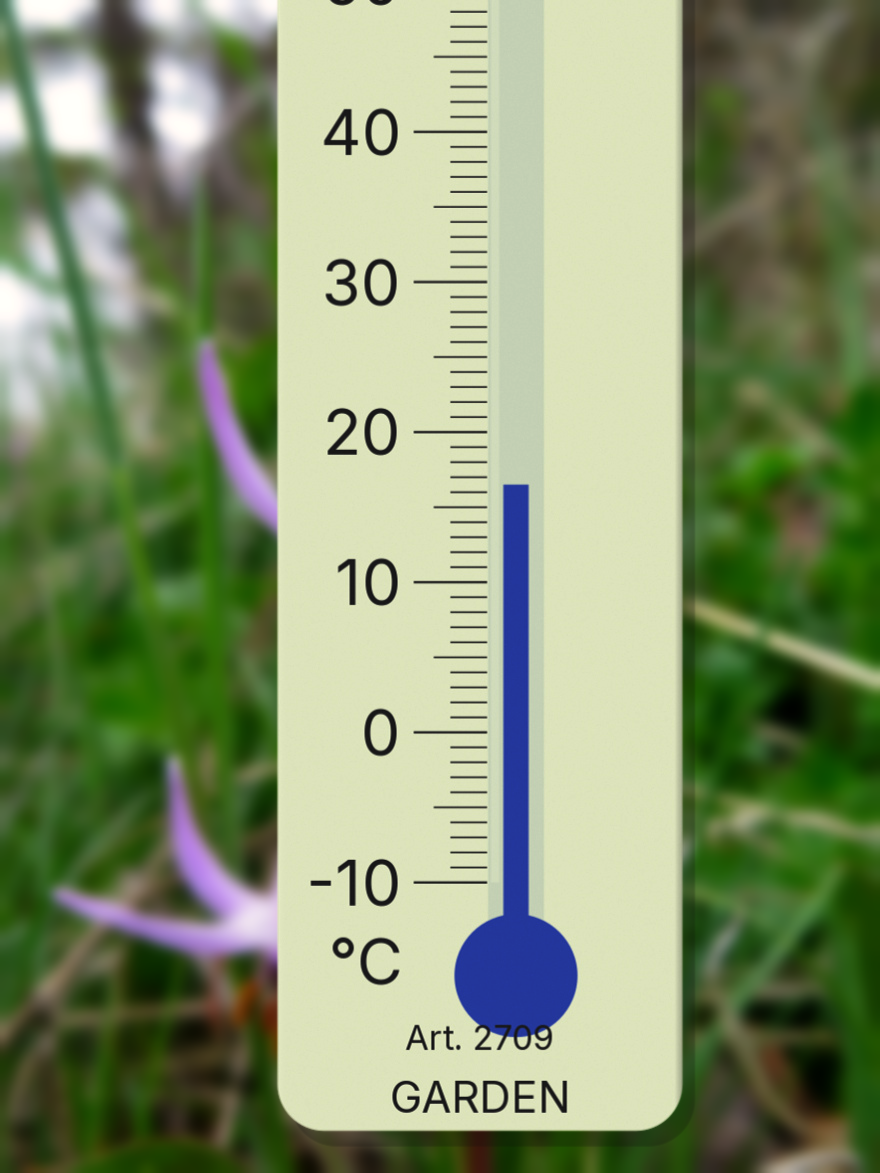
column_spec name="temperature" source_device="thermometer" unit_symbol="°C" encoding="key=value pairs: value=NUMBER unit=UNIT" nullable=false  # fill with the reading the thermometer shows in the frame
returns value=16.5 unit=°C
